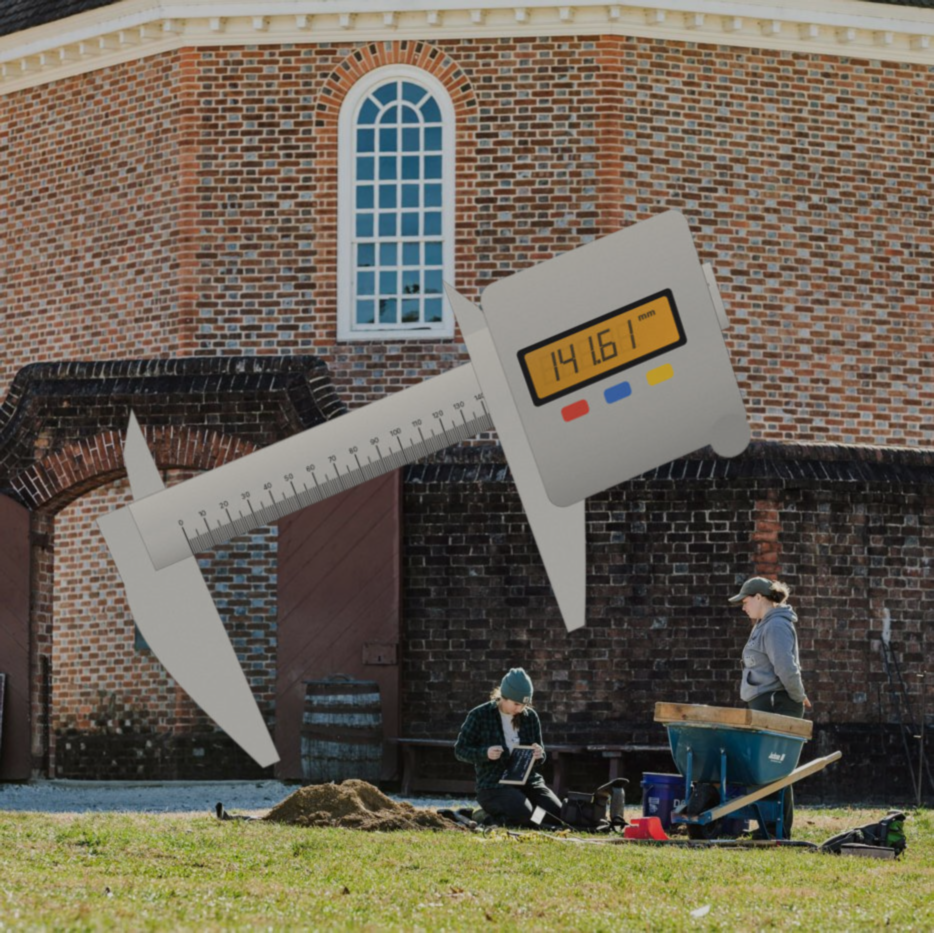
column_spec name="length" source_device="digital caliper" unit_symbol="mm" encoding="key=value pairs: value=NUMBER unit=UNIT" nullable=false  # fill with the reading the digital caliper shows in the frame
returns value=141.61 unit=mm
